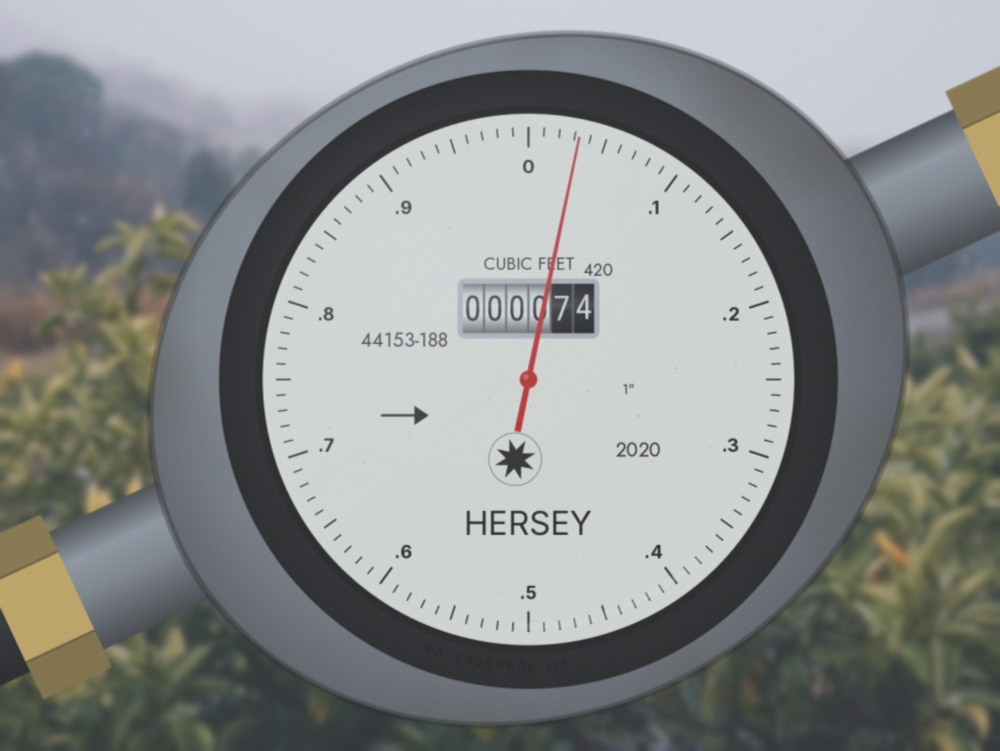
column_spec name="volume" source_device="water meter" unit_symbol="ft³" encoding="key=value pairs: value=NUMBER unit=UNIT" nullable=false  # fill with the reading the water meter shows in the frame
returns value=74.03 unit=ft³
